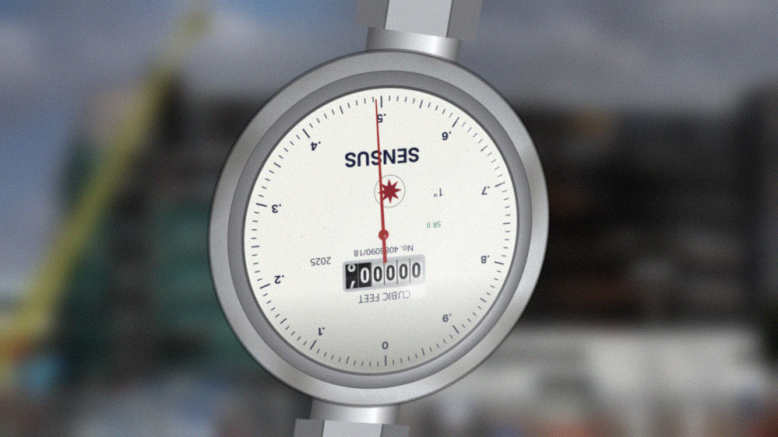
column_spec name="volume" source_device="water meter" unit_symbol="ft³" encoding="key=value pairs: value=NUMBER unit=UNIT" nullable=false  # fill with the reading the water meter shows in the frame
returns value=7.49 unit=ft³
